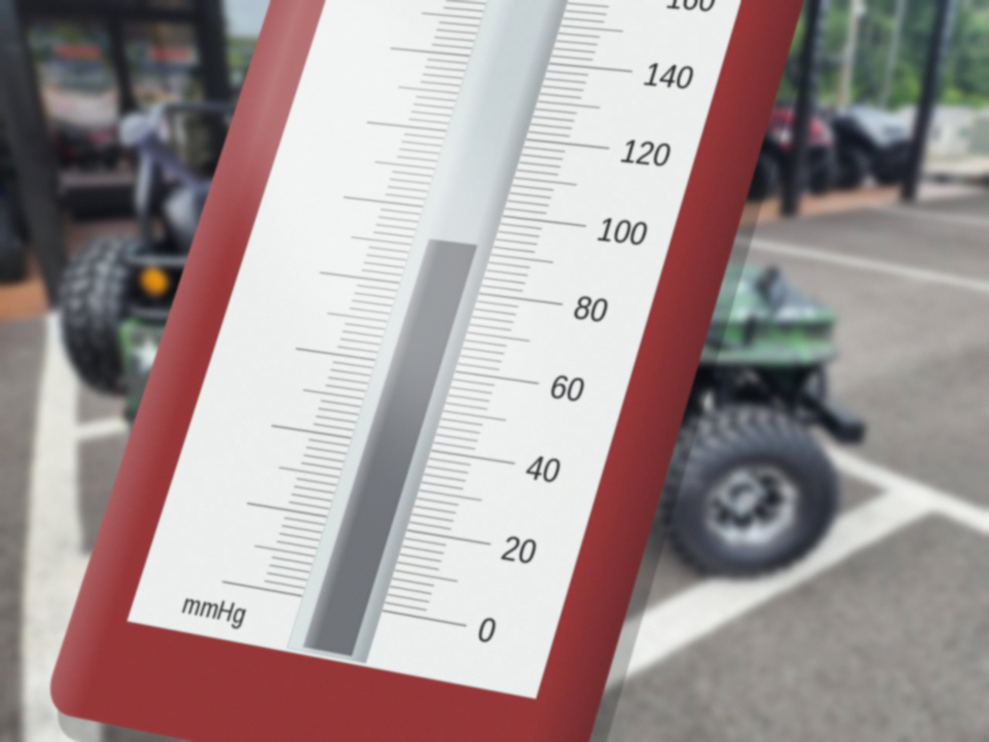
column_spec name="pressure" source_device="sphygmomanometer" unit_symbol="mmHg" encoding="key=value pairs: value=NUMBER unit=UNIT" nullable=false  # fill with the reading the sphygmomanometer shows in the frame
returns value=92 unit=mmHg
